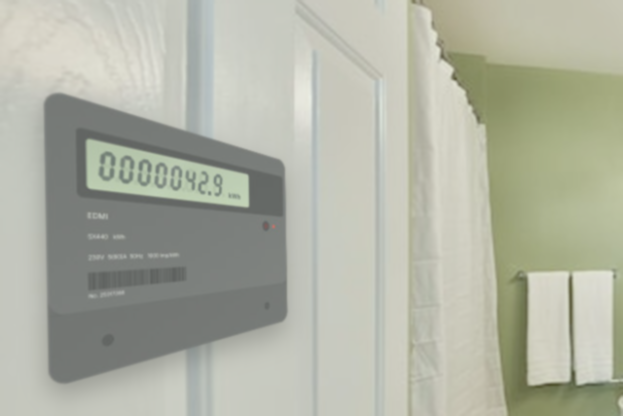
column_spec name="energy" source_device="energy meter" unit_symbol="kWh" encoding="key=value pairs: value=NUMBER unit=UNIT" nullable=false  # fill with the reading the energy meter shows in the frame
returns value=42.9 unit=kWh
